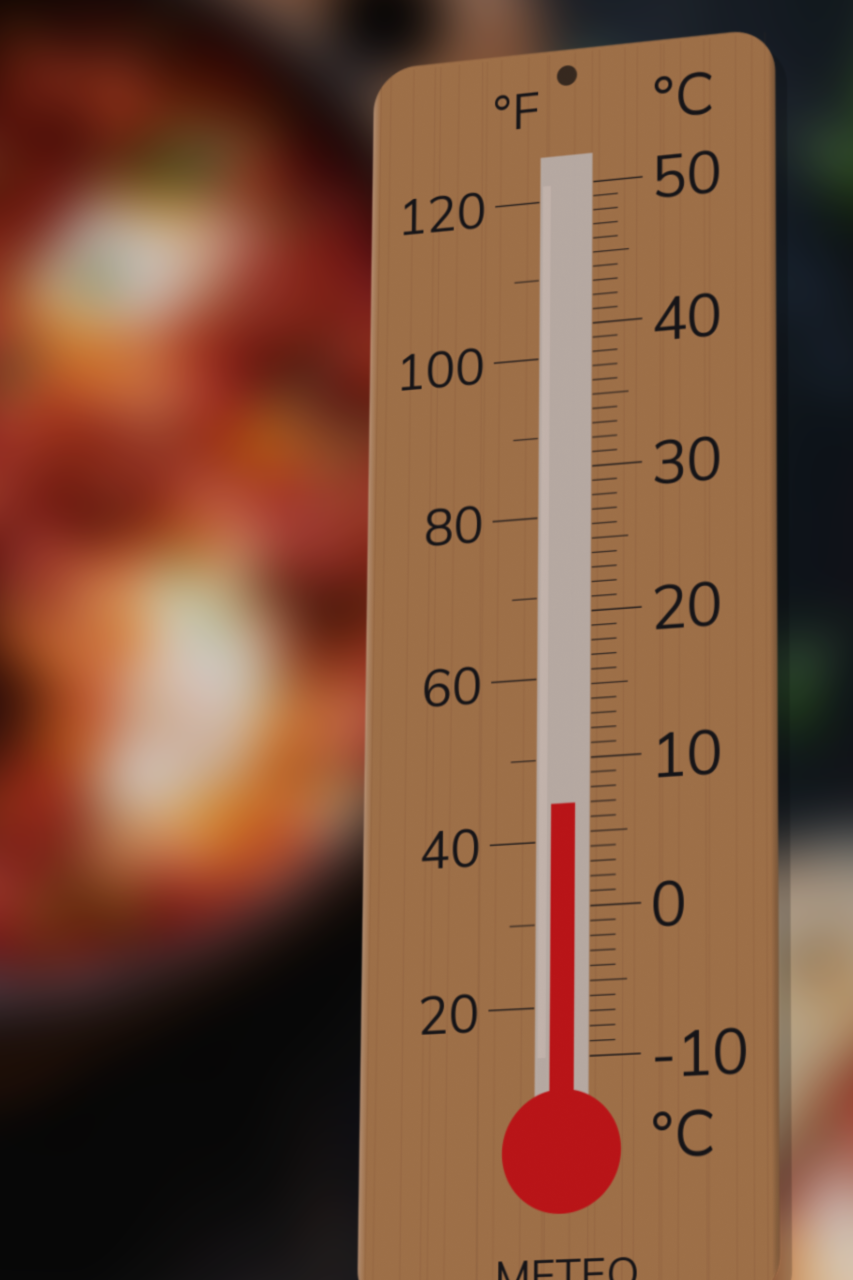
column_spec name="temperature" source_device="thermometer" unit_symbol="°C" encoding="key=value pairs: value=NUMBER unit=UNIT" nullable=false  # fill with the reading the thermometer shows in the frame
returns value=7 unit=°C
